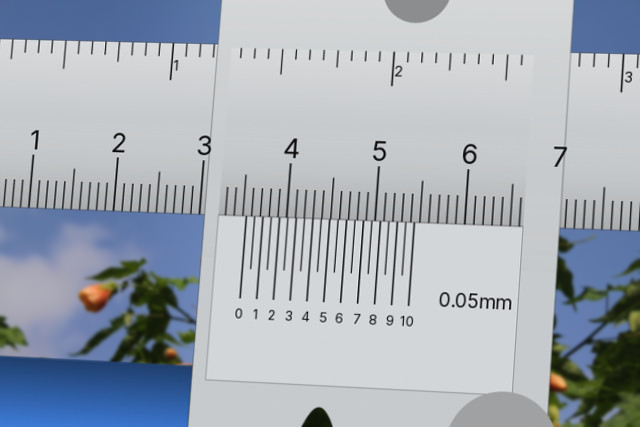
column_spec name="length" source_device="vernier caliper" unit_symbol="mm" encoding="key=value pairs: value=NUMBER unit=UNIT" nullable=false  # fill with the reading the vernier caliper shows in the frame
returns value=35.4 unit=mm
